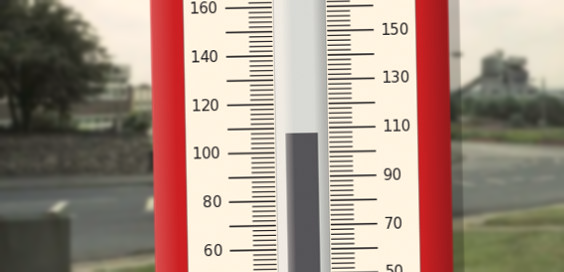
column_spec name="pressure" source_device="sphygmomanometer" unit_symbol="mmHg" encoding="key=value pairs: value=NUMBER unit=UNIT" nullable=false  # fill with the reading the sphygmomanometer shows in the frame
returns value=108 unit=mmHg
